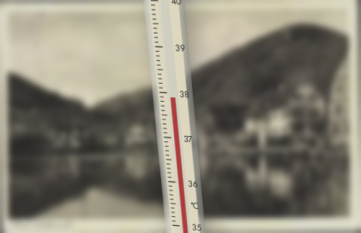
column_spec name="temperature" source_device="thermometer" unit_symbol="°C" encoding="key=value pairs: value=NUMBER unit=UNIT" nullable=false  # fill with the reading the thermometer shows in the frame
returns value=37.9 unit=°C
